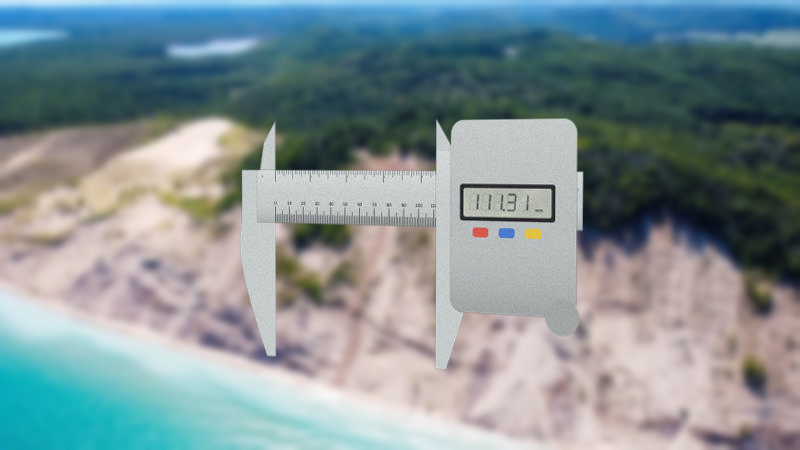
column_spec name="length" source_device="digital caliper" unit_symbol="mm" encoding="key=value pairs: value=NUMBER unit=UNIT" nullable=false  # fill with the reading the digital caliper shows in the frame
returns value=111.31 unit=mm
